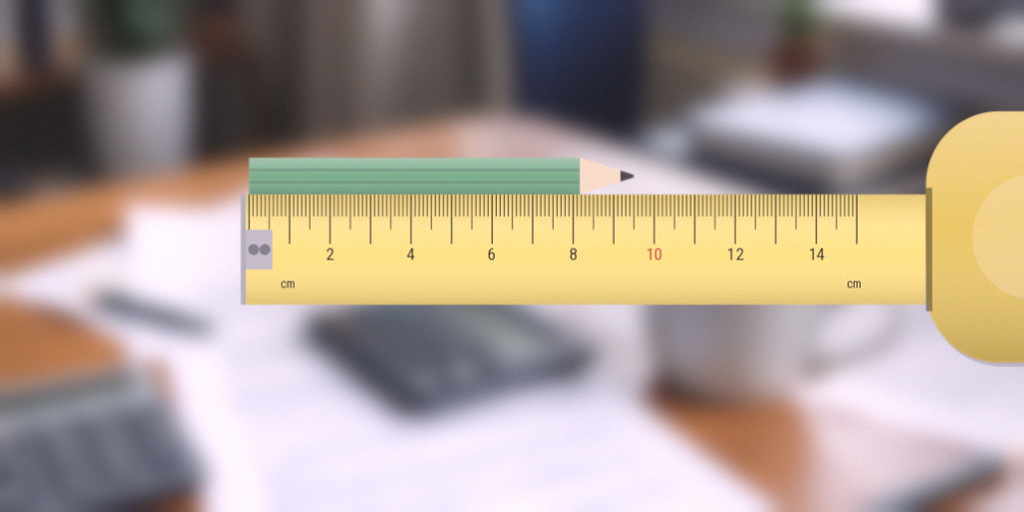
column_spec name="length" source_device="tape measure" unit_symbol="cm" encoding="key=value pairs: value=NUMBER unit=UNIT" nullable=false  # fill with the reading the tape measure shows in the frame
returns value=9.5 unit=cm
